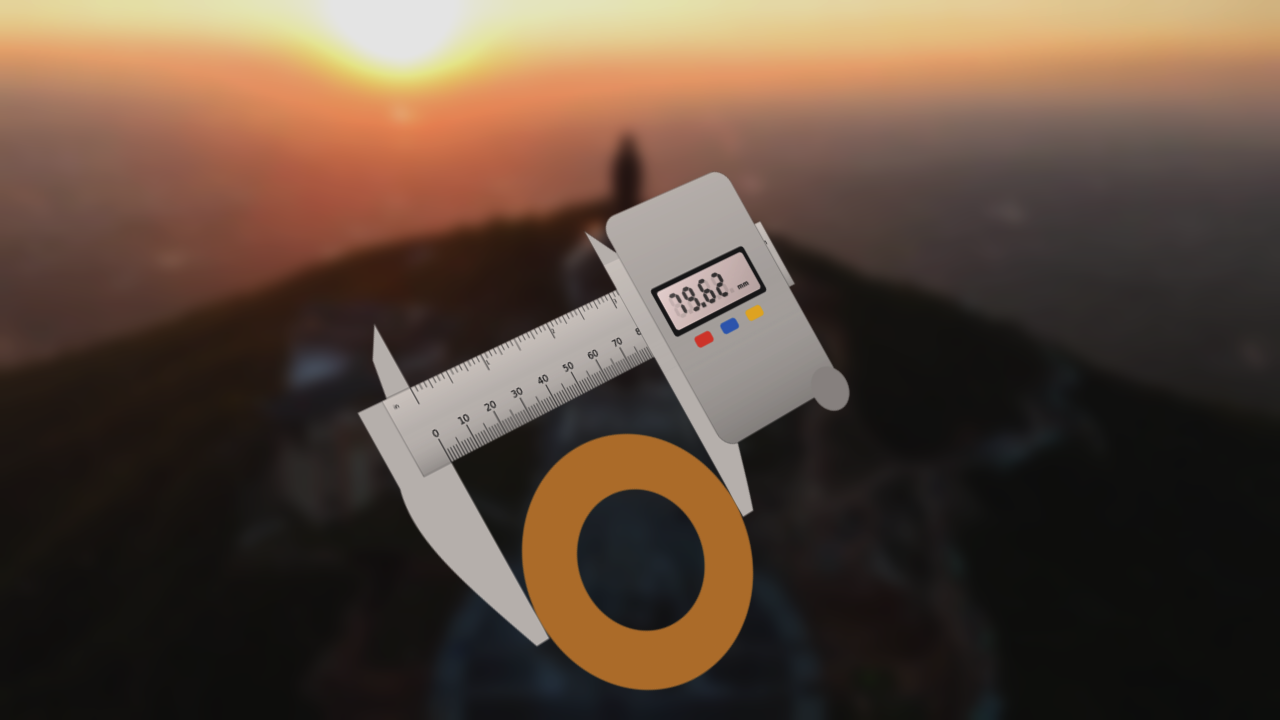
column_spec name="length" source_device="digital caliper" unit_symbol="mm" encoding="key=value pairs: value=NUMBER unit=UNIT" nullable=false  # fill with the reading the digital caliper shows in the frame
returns value=79.62 unit=mm
